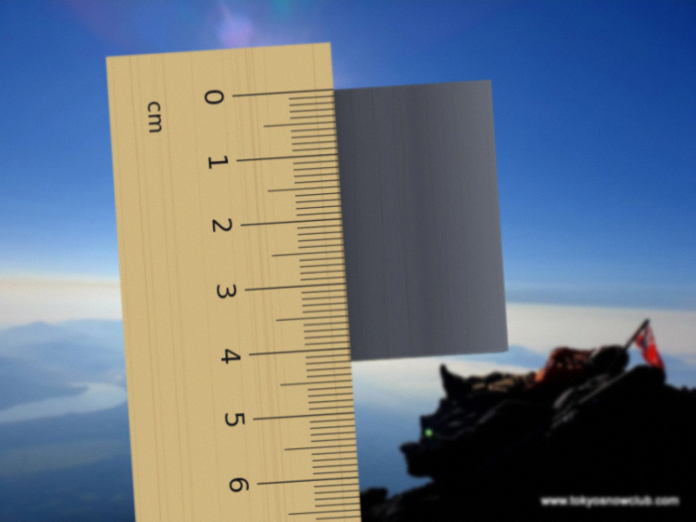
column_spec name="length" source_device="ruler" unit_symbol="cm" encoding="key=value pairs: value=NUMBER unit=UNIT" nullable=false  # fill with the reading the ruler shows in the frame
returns value=4.2 unit=cm
